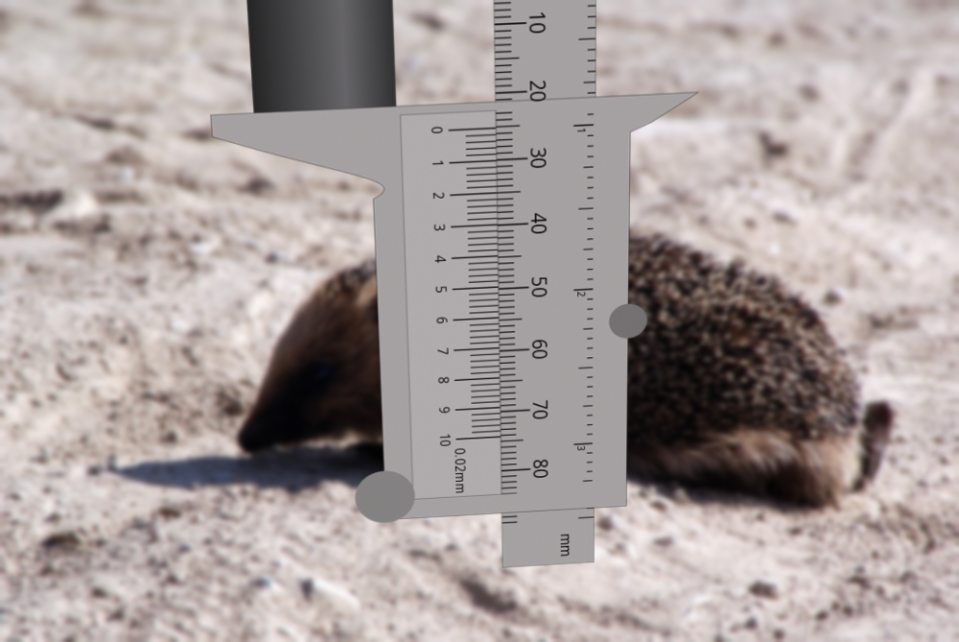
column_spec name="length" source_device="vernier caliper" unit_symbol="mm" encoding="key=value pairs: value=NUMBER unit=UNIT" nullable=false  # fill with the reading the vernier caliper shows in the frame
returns value=25.2 unit=mm
